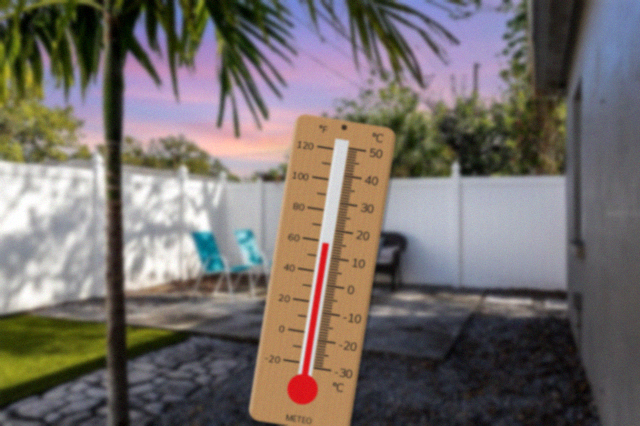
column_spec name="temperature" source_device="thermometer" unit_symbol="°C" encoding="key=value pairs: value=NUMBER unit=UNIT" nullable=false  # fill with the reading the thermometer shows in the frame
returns value=15 unit=°C
